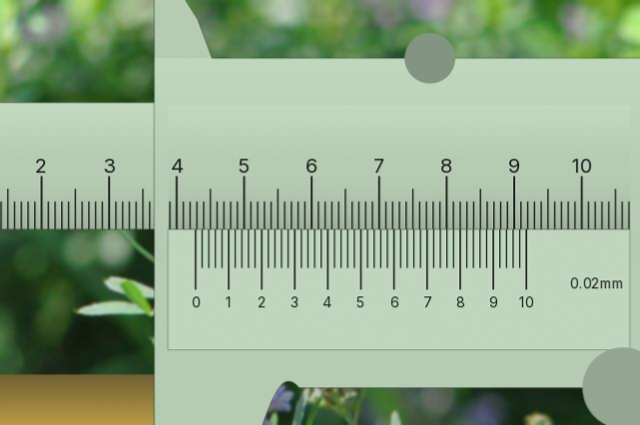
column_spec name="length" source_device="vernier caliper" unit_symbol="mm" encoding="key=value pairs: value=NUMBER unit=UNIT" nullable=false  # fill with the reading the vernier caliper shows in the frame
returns value=42.8 unit=mm
